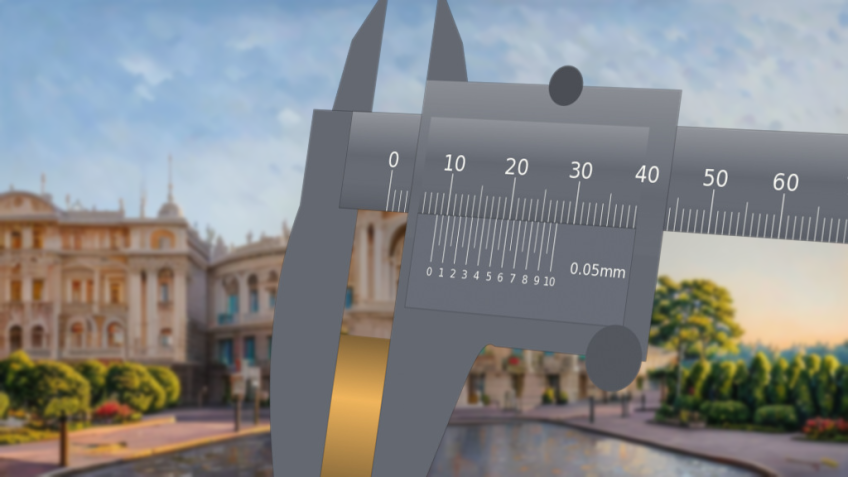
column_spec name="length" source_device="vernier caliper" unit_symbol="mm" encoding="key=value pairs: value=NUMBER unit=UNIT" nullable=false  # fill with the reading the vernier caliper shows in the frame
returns value=8.4 unit=mm
